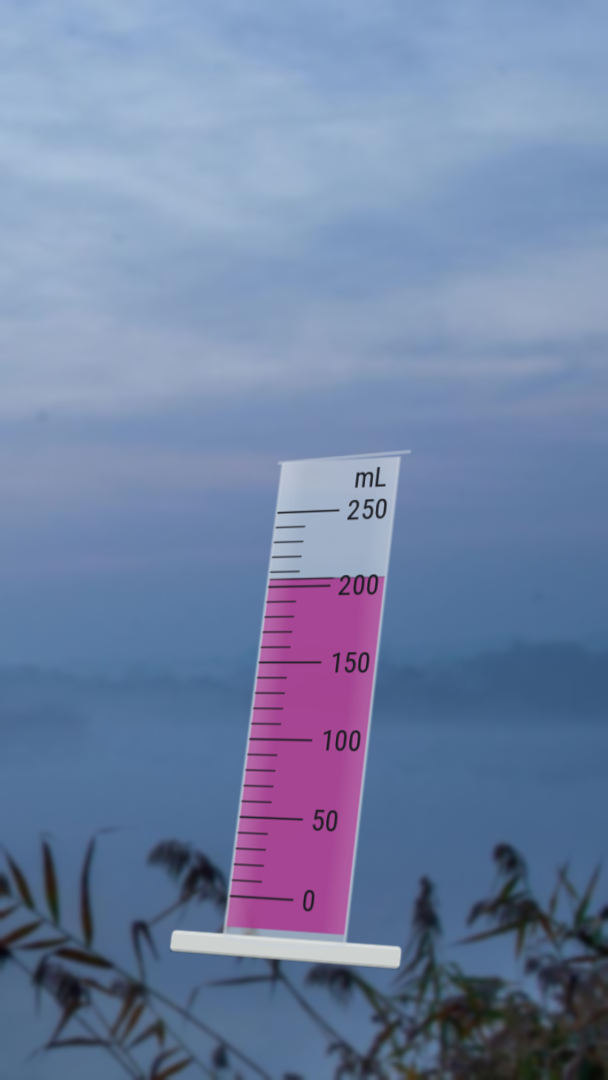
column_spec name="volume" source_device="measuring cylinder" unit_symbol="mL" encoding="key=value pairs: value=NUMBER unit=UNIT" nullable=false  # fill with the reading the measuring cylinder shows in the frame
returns value=205 unit=mL
